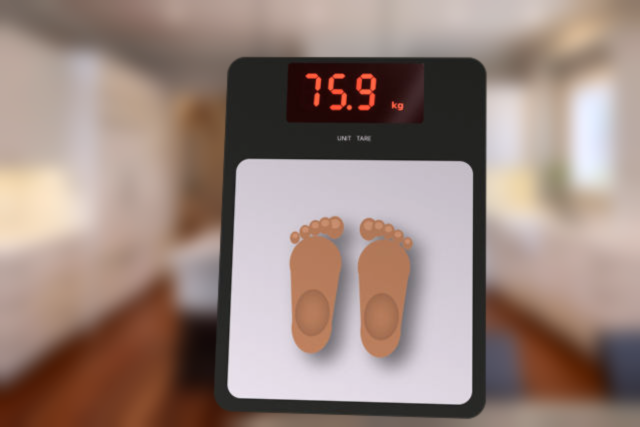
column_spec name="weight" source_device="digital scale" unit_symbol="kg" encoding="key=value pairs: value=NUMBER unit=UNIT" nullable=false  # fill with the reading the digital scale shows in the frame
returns value=75.9 unit=kg
